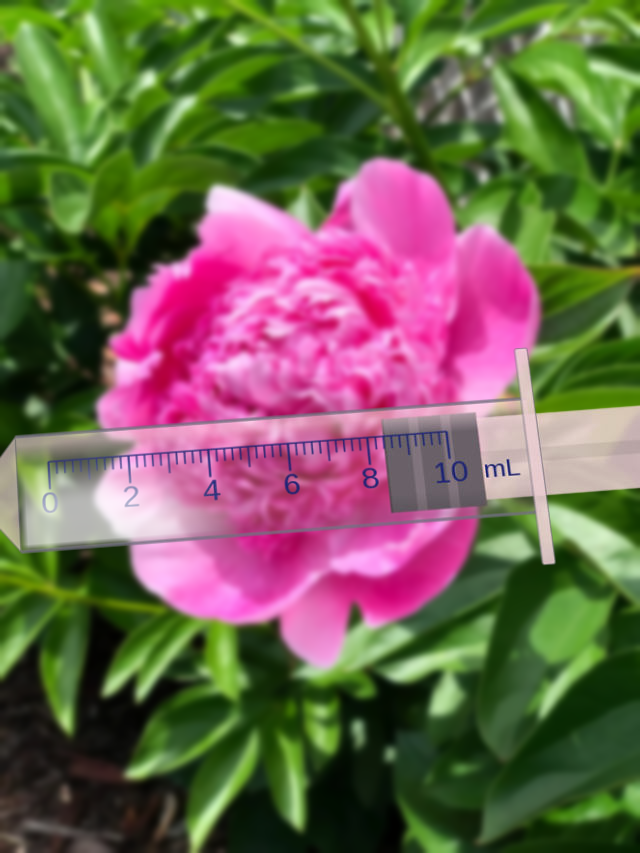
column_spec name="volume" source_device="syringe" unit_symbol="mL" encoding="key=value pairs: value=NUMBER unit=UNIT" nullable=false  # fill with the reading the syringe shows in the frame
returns value=8.4 unit=mL
